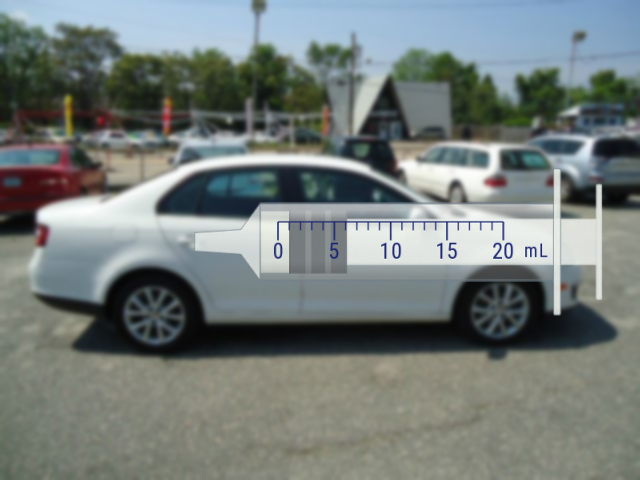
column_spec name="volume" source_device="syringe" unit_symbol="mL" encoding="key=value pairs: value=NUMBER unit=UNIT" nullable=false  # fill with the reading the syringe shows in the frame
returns value=1 unit=mL
